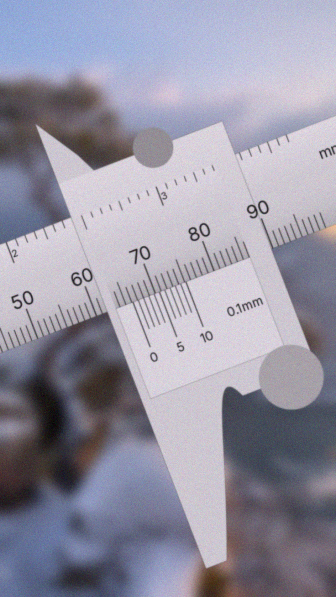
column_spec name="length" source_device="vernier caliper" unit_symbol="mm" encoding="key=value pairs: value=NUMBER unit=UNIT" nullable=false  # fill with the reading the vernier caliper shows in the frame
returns value=66.2 unit=mm
